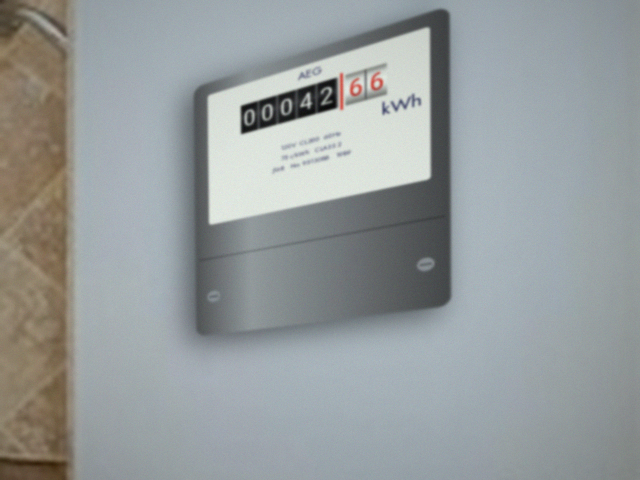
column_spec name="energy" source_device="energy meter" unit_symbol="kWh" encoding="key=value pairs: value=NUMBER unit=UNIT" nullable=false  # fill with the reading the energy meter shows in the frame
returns value=42.66 unit=kWh
